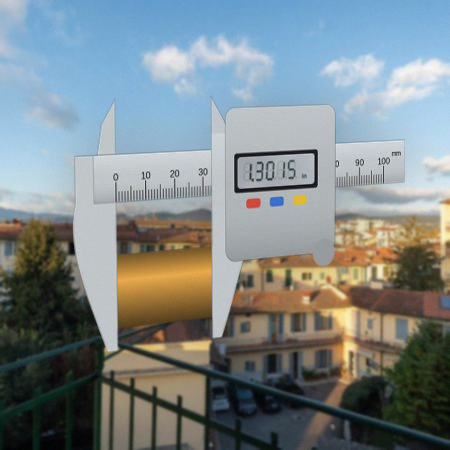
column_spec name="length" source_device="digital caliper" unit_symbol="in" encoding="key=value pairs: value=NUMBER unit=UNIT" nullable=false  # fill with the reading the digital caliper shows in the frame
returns value=1.3015 unit=in
